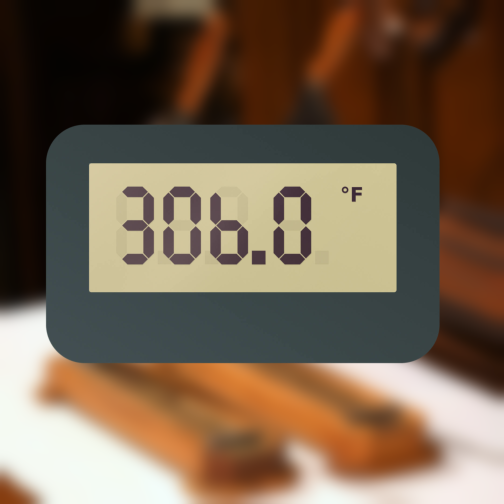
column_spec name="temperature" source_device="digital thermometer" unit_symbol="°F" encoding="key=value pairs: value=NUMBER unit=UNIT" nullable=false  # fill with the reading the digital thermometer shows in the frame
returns value=306.0 unit=°F
